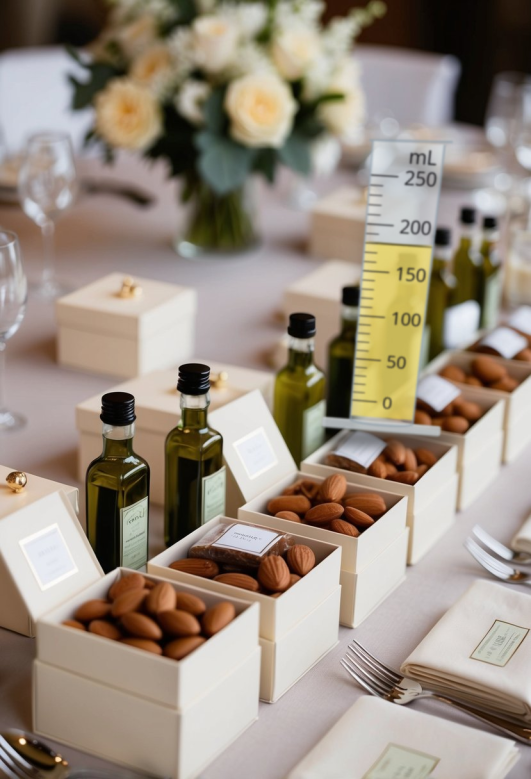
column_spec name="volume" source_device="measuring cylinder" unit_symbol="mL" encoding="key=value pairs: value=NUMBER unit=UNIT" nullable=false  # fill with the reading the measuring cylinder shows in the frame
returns value=180 unit=mL
